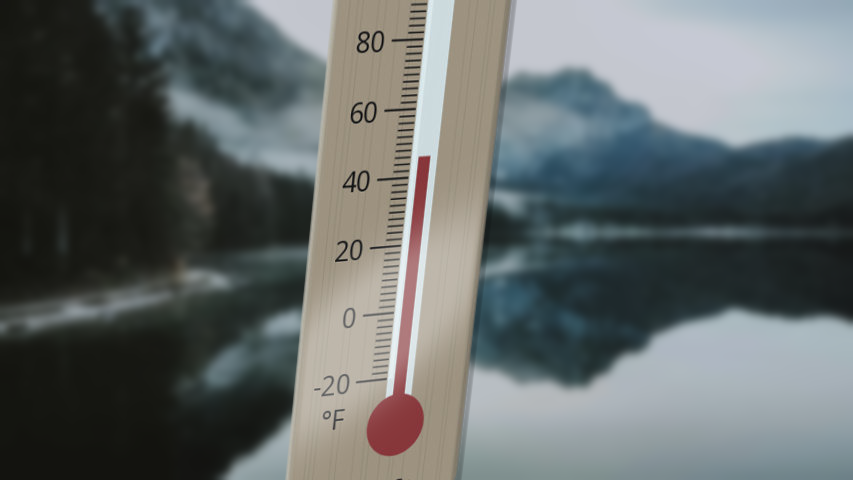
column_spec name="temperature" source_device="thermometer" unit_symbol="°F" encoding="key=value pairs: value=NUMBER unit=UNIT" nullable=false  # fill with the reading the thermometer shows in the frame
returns value=46 unit=°F
